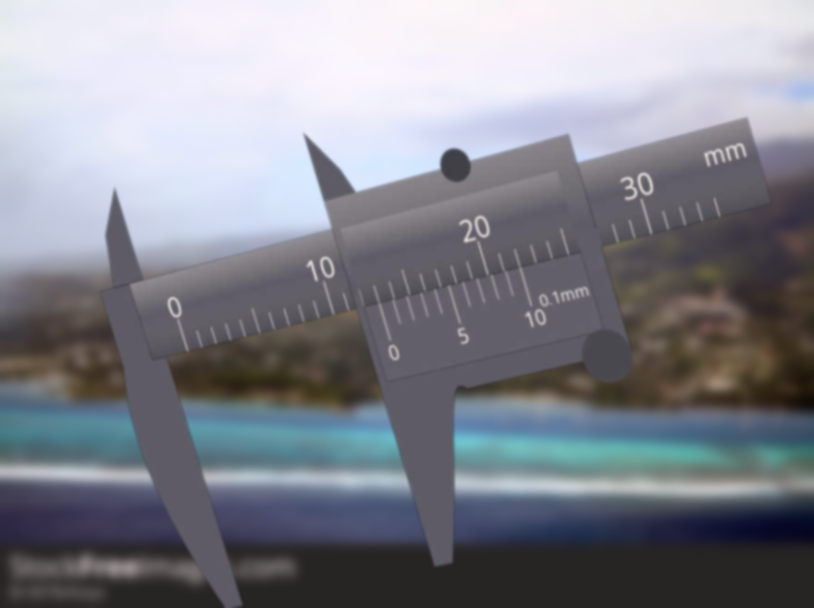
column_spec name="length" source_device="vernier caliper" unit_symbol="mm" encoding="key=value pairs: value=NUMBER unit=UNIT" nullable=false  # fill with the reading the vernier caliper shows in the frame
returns value=13.0 unit=mm
